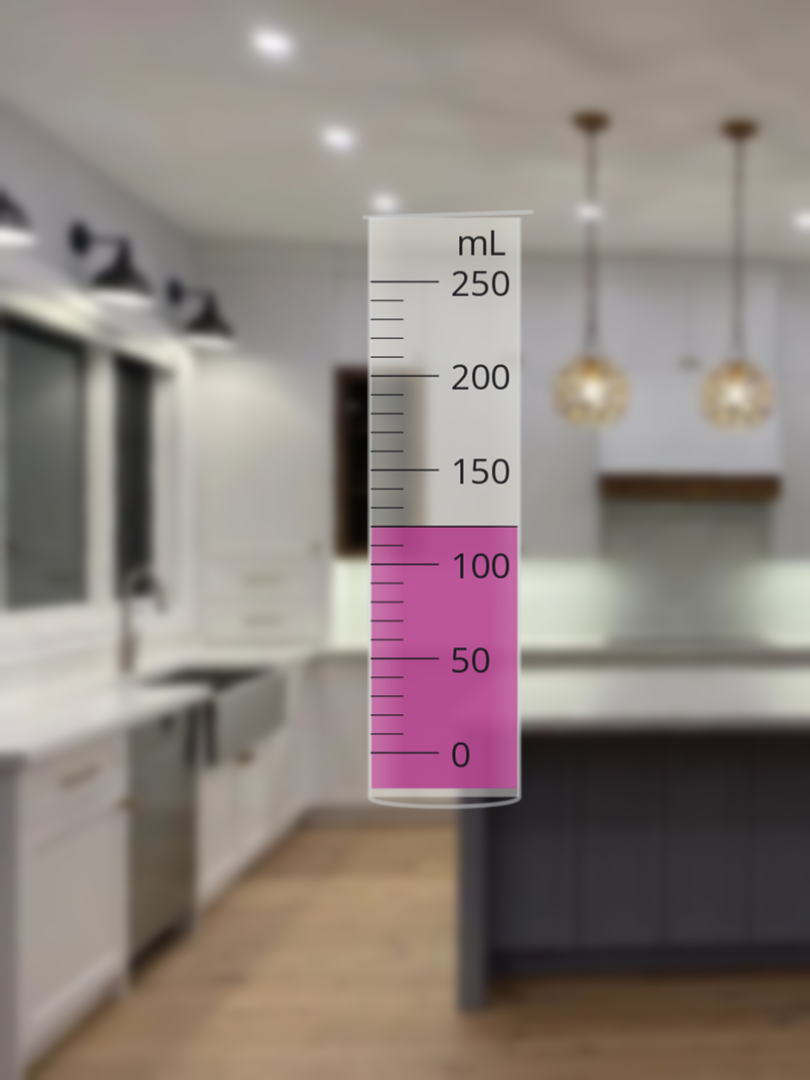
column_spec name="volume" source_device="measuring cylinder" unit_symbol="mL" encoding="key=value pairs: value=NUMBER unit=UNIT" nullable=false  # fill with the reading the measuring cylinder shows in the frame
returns value=120 unit=mL
